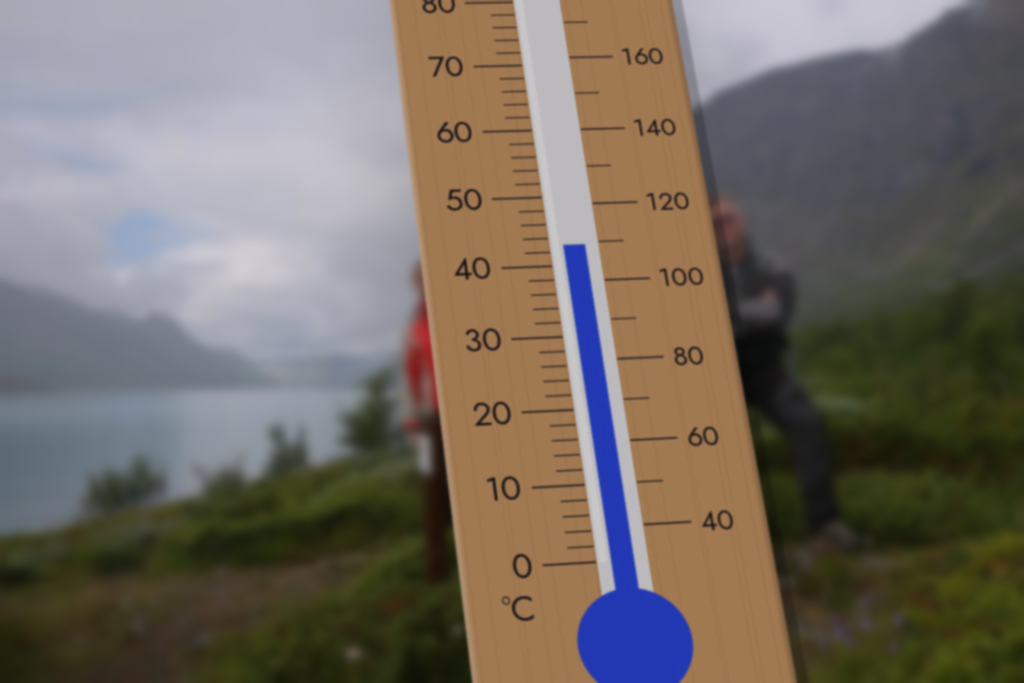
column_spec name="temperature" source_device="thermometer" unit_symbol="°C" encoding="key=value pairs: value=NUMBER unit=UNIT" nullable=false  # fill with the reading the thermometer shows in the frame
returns value=43 unit=°C
